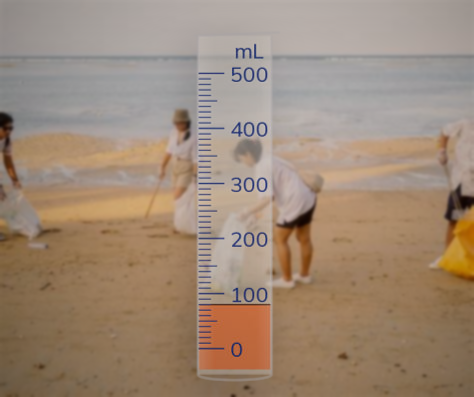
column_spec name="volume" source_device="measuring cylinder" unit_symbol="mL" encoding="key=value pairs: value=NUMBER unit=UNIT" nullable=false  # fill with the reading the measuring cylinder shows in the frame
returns value=80 unit=mL
